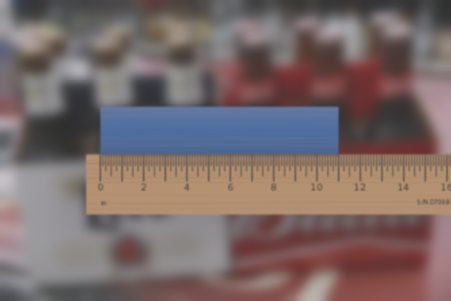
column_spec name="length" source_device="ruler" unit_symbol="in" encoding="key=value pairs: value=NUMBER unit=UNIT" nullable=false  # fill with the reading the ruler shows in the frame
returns value=11 unit=in
